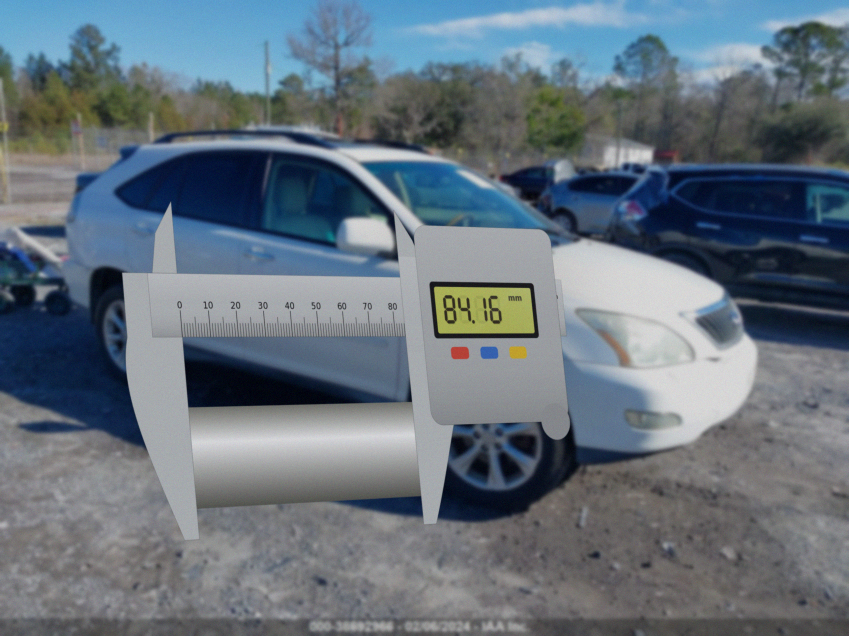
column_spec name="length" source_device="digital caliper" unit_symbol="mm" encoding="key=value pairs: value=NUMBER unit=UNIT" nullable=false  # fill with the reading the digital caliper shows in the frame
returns value=84.16 unit=mm
